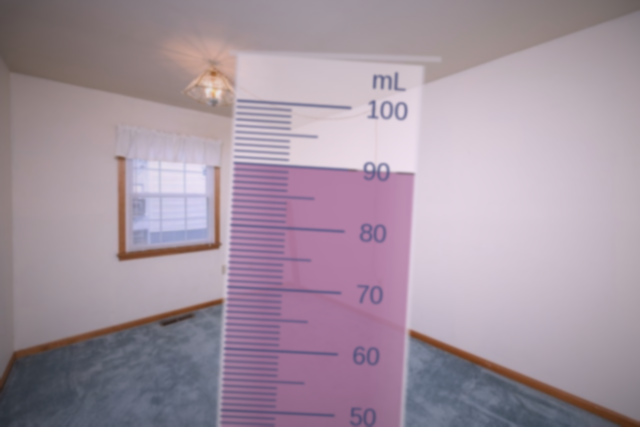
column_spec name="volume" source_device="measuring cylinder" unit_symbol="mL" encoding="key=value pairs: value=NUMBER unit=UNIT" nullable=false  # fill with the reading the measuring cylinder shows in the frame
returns value=90 unit=mL
